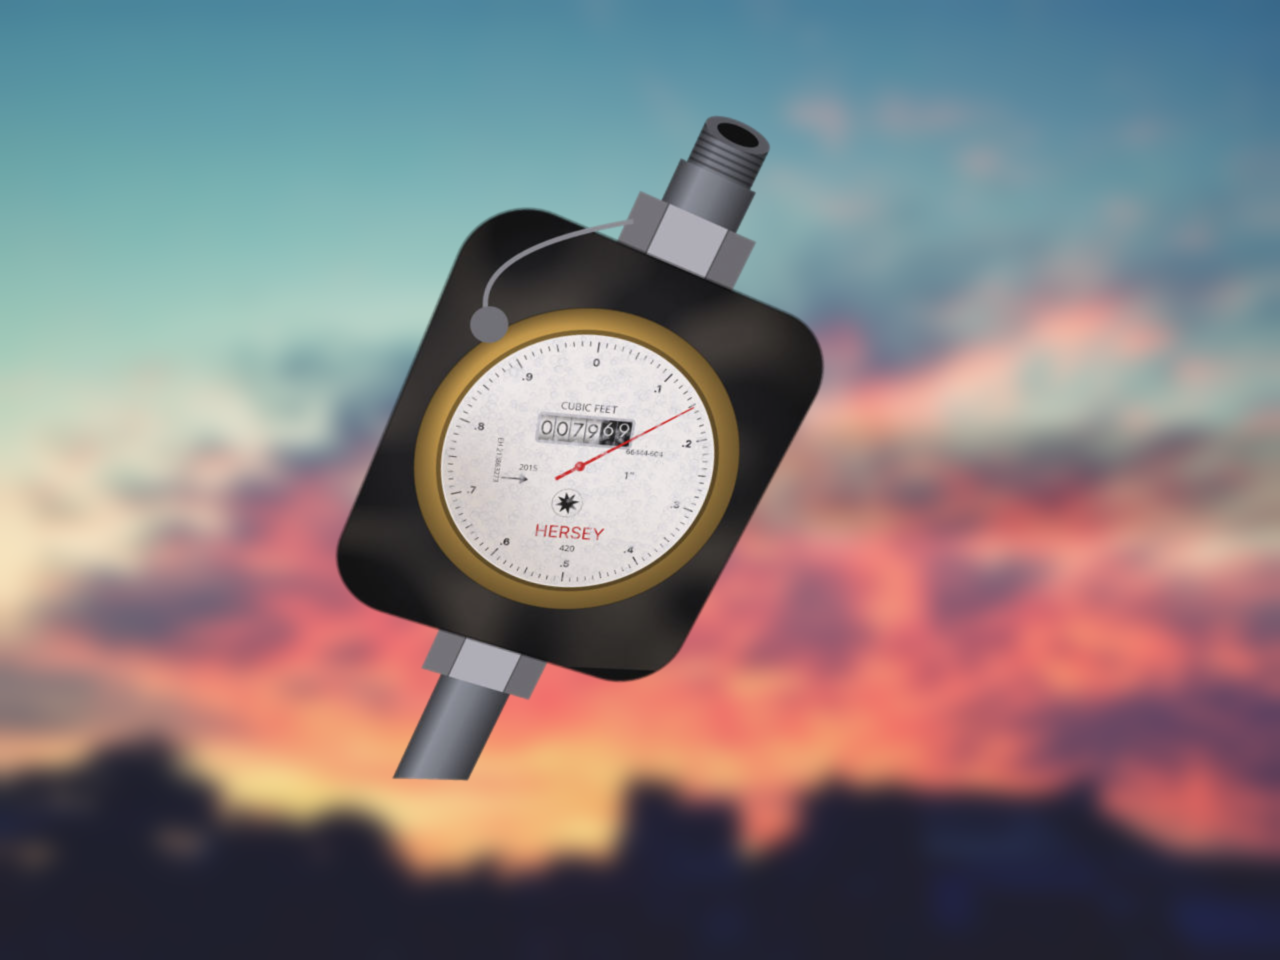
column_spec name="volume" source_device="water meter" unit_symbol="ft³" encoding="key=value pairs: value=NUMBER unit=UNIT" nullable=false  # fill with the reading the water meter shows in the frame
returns value=7969.15 unit=ft³
